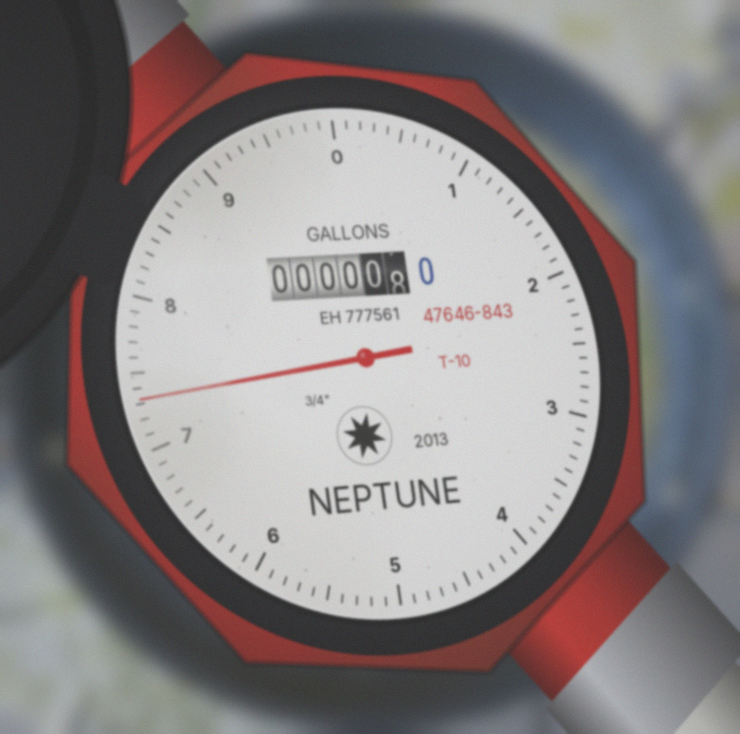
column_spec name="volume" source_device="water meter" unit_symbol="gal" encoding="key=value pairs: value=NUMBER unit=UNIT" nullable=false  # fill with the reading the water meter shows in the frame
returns value=77.3 unit=gal
